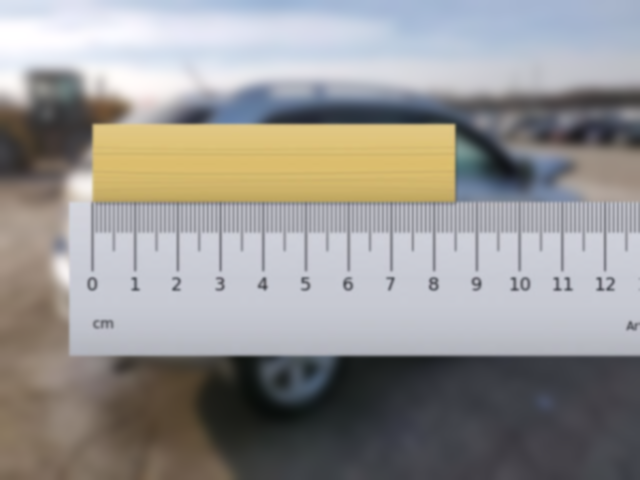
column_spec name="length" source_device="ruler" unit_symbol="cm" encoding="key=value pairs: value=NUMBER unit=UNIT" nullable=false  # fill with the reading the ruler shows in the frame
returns value=8.5 unit=cm
